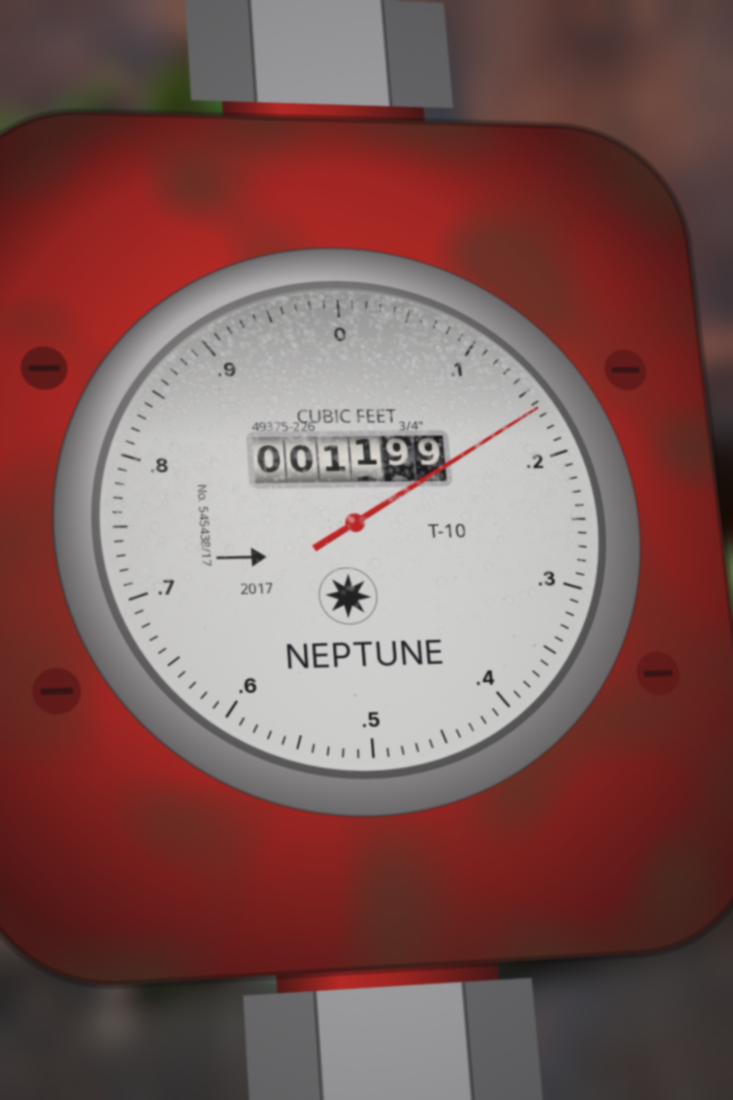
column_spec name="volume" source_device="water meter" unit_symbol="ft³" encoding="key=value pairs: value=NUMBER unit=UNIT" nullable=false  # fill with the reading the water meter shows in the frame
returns value=1199.16 unit=ft³
